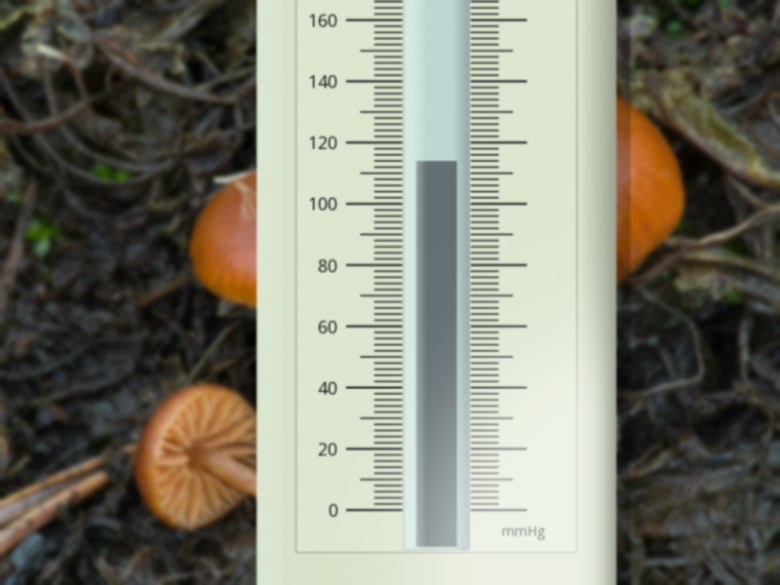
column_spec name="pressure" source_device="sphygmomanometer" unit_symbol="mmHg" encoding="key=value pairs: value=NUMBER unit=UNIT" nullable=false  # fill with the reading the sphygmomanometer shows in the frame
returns value=114 unit=mmHg
